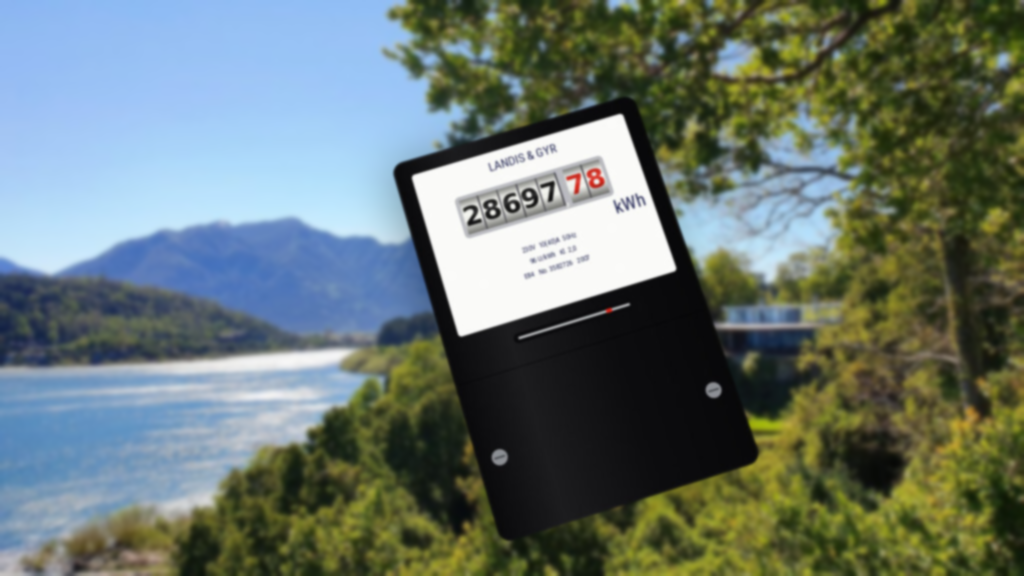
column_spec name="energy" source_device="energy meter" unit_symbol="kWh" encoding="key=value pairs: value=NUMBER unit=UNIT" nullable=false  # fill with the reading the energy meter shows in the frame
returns value=28697.78 unit=kWh
